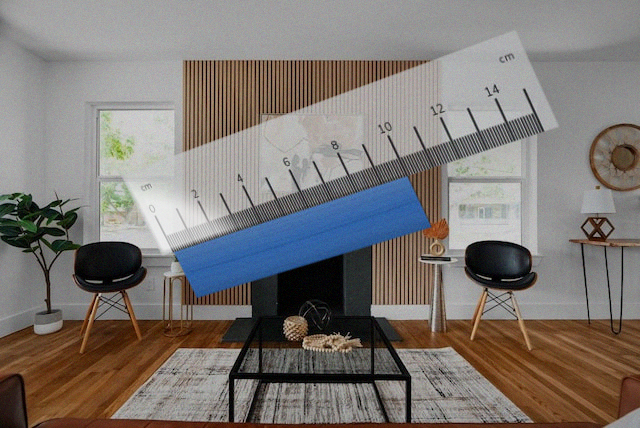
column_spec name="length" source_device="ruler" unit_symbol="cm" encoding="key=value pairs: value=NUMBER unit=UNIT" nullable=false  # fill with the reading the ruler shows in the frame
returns value=10 unit=cm
